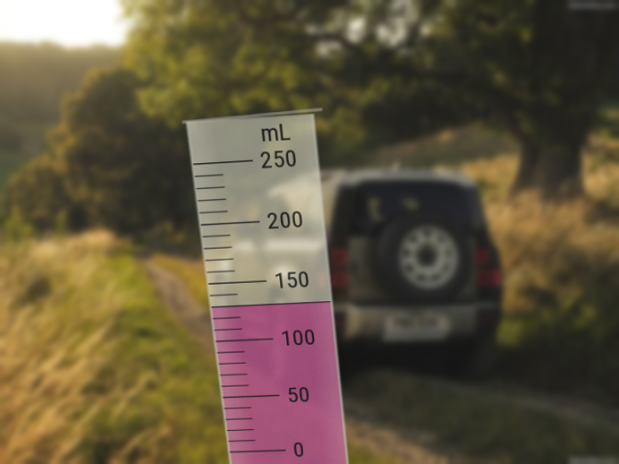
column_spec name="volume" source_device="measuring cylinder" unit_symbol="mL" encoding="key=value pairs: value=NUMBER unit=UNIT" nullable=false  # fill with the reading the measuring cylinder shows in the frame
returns value=130 unit=mL
